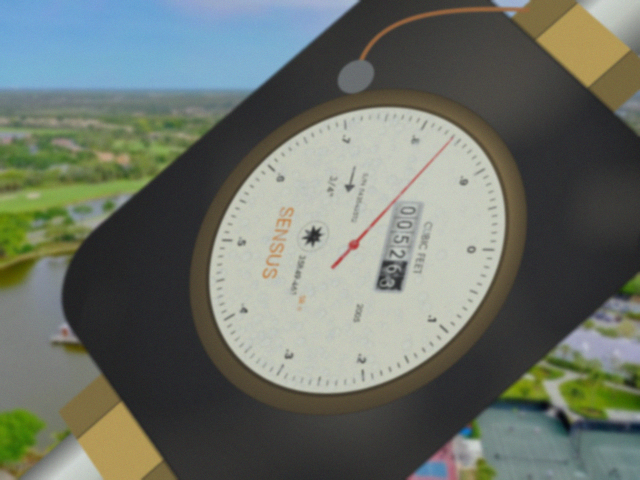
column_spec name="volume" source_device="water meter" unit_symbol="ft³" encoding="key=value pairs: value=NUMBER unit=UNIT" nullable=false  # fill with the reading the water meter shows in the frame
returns value=5262.84 unit=ft³
